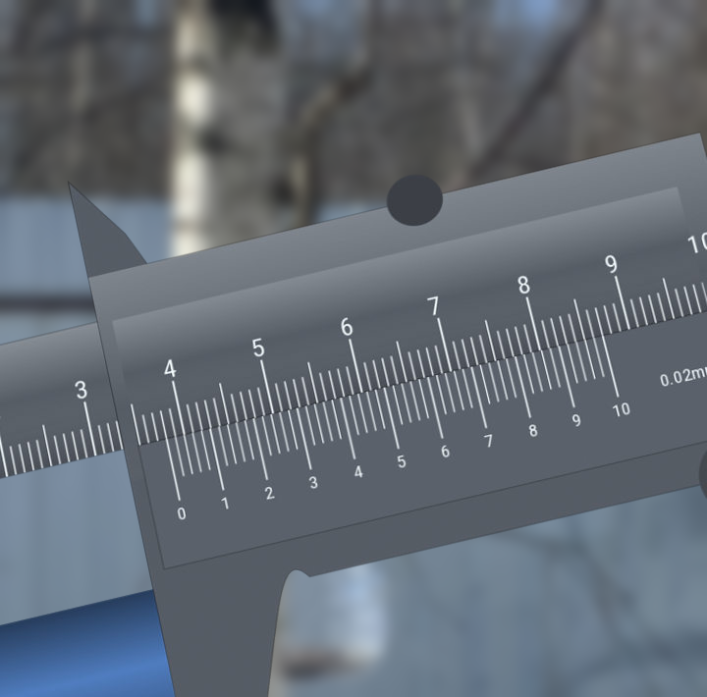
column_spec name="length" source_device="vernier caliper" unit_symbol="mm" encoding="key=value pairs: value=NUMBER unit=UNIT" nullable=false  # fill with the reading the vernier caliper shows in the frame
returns value=38.0 unit=mm
